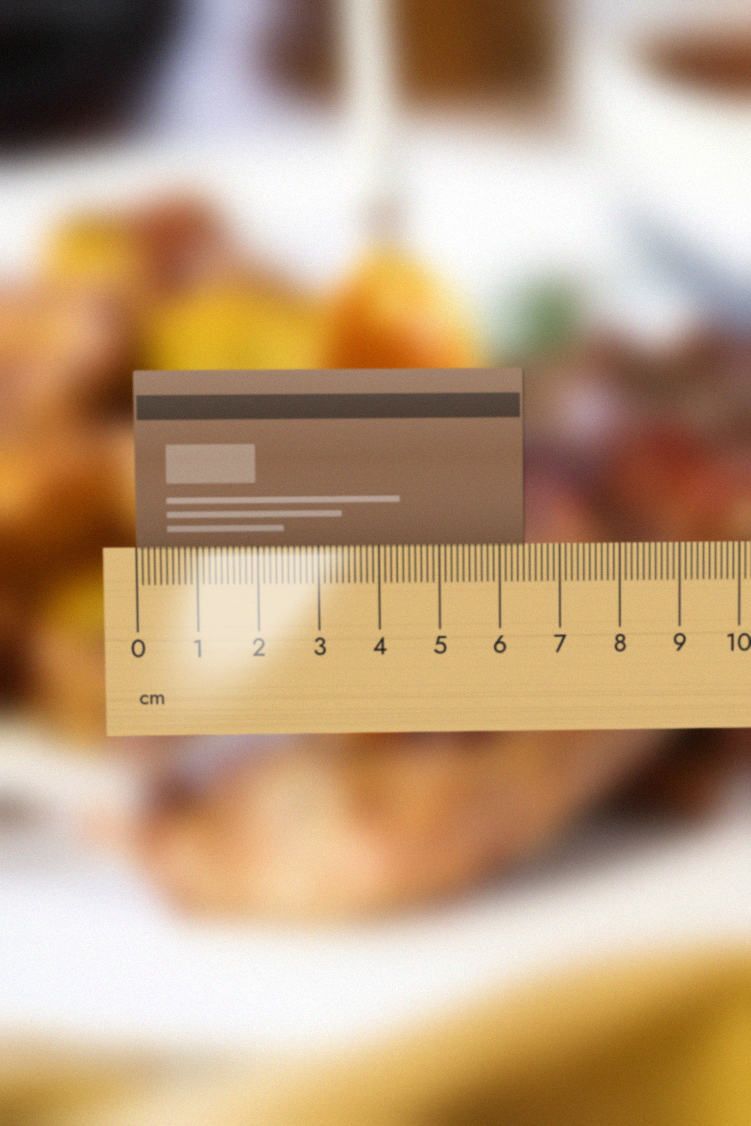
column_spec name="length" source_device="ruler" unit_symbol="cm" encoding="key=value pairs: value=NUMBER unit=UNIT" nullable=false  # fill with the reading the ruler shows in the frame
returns value=6.4 unit=cm
